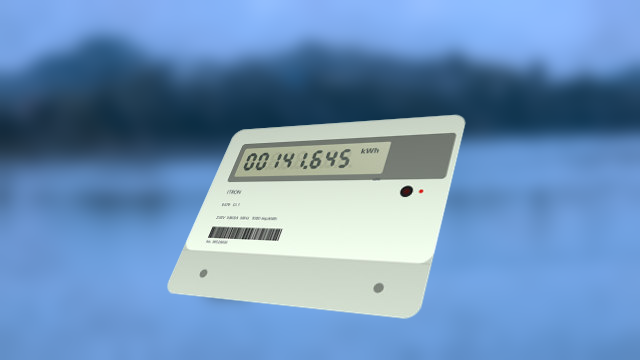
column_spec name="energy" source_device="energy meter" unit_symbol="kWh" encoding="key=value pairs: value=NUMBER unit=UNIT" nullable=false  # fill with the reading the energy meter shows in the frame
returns value=141.645 unit=kWh
